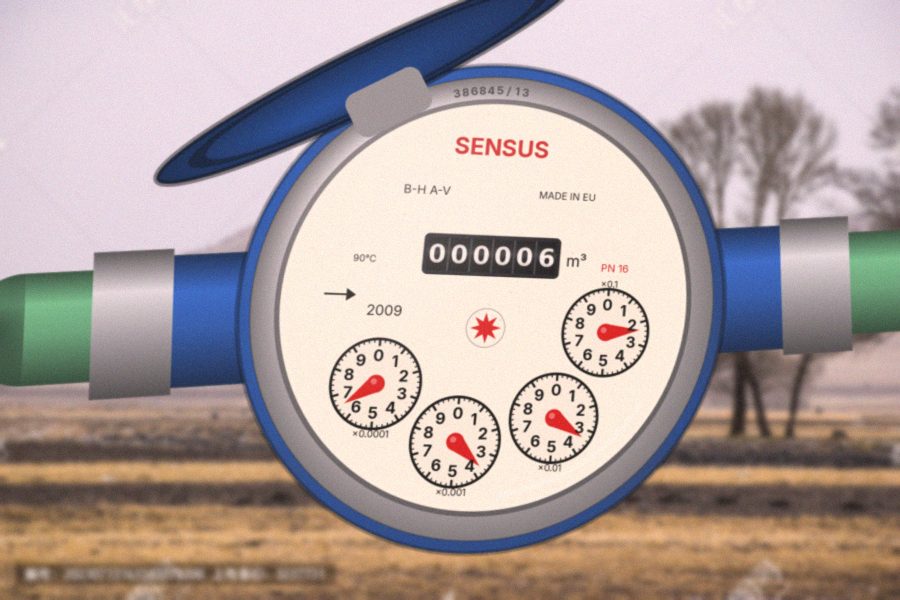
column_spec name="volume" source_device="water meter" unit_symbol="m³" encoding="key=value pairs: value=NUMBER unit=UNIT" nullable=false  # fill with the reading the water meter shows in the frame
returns value=6.2336 unit=m³
